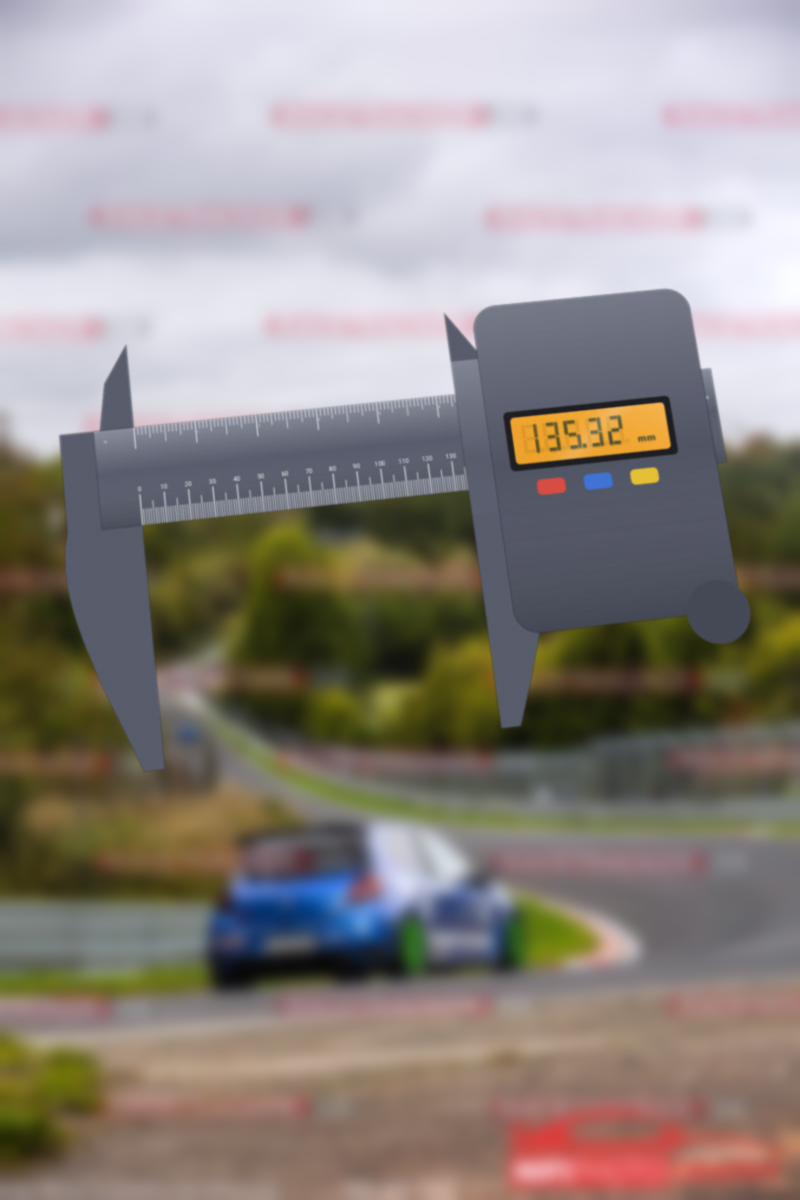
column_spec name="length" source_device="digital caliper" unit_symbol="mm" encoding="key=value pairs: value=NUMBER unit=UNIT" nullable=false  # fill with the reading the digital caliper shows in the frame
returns value=135.32 unit=mm
